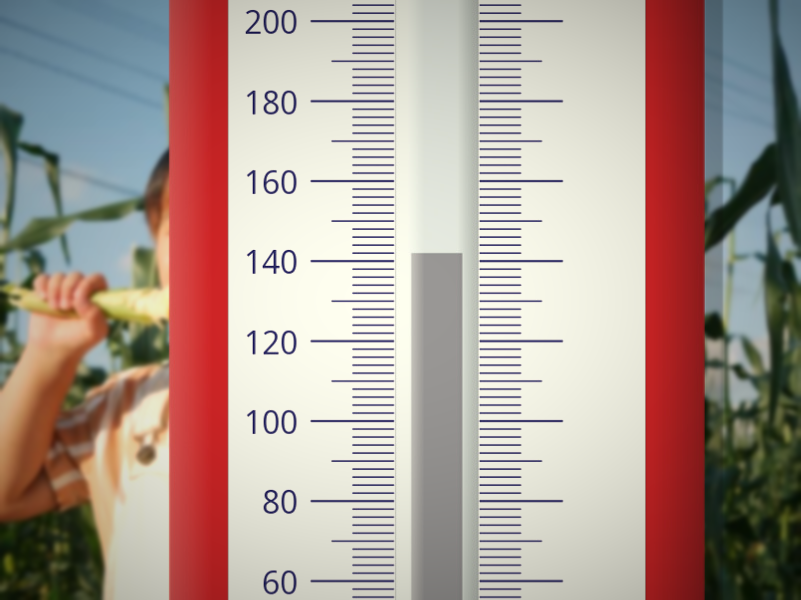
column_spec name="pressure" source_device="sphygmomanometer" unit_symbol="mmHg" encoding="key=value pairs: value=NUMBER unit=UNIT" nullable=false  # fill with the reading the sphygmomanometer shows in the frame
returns value=142 unit=mmHg
